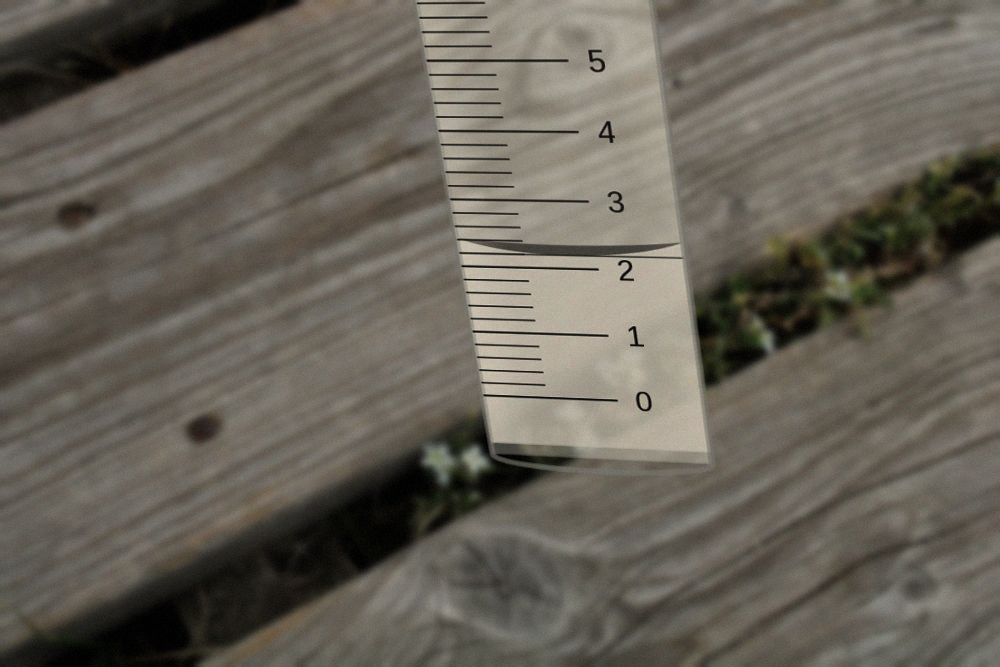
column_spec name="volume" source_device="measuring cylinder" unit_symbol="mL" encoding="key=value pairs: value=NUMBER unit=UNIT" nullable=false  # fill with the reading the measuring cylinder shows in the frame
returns value=2.2 unit=mL
